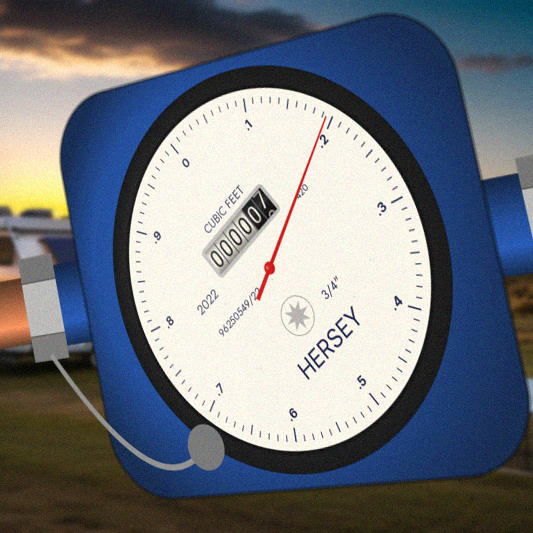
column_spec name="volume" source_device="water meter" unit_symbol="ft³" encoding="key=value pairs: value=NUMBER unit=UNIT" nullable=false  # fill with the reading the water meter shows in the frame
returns value=7.19 unit=ft³
